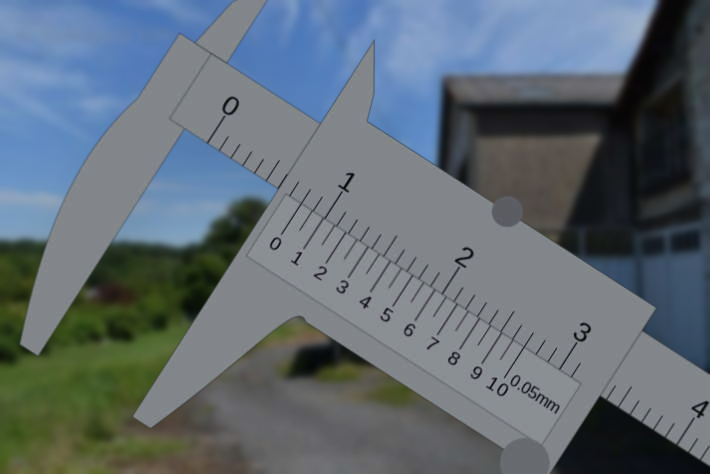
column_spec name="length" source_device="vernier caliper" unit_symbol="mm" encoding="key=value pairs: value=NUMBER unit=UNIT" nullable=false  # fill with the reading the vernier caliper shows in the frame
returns value=8.0 unit=mm
